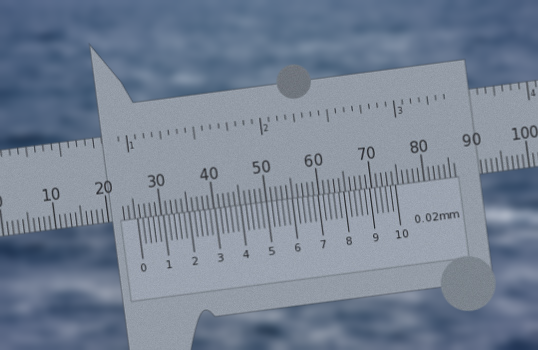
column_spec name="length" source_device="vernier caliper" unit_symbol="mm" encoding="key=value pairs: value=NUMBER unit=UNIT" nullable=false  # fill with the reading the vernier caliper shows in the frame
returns value=25.5 unit=mm
